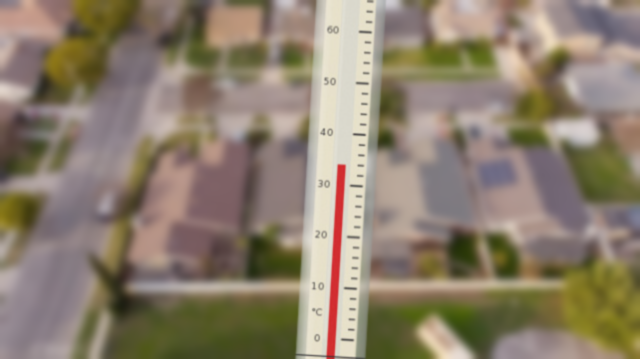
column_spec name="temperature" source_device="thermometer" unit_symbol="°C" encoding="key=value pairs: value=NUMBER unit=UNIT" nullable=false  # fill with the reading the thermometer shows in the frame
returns value=34 unit=°C
